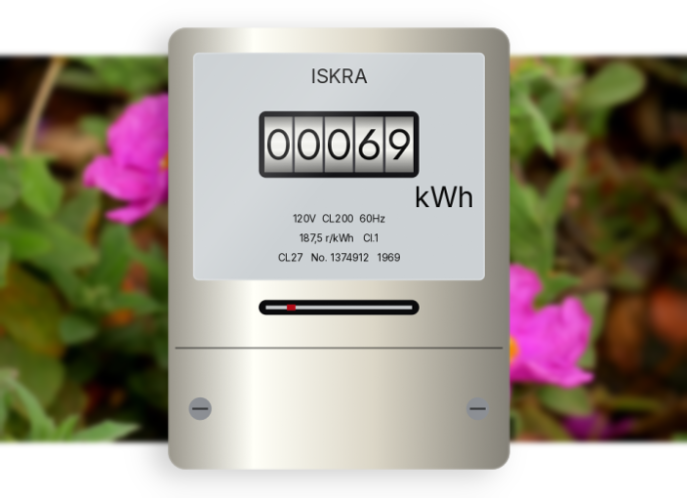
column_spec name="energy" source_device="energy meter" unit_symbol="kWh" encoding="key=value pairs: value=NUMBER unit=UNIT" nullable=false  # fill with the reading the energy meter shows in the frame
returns value=69 unit=kWh
